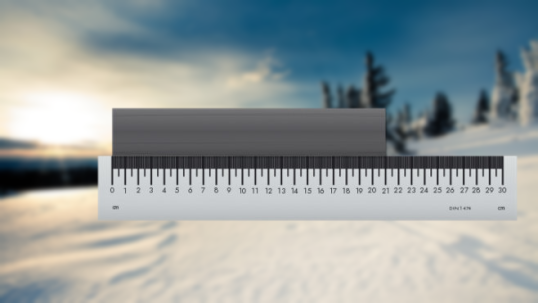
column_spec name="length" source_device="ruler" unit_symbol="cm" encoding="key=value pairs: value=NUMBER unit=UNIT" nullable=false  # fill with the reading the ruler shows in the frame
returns value=21 unit=cm
